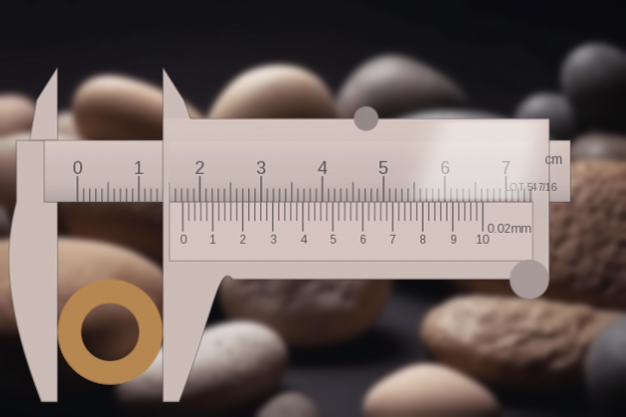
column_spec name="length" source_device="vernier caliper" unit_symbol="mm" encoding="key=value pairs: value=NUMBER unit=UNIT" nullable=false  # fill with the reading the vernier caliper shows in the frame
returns value=17.2 unit=mm
